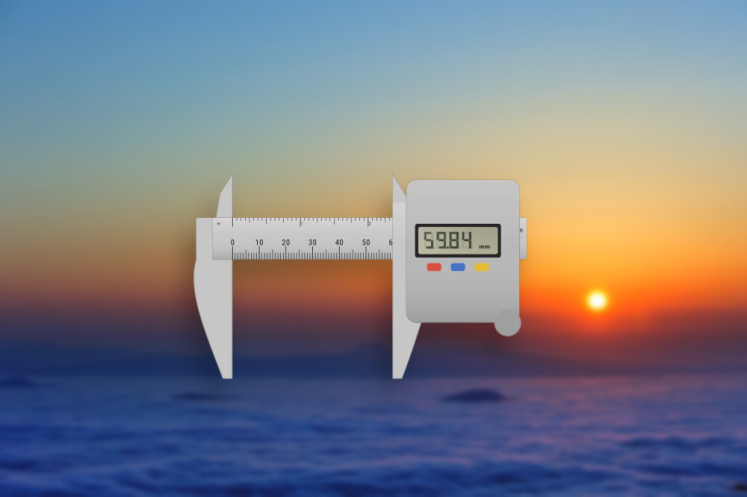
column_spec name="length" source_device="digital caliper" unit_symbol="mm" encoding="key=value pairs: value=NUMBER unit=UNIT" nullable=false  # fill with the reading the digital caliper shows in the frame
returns value=59.84 unit=mm
